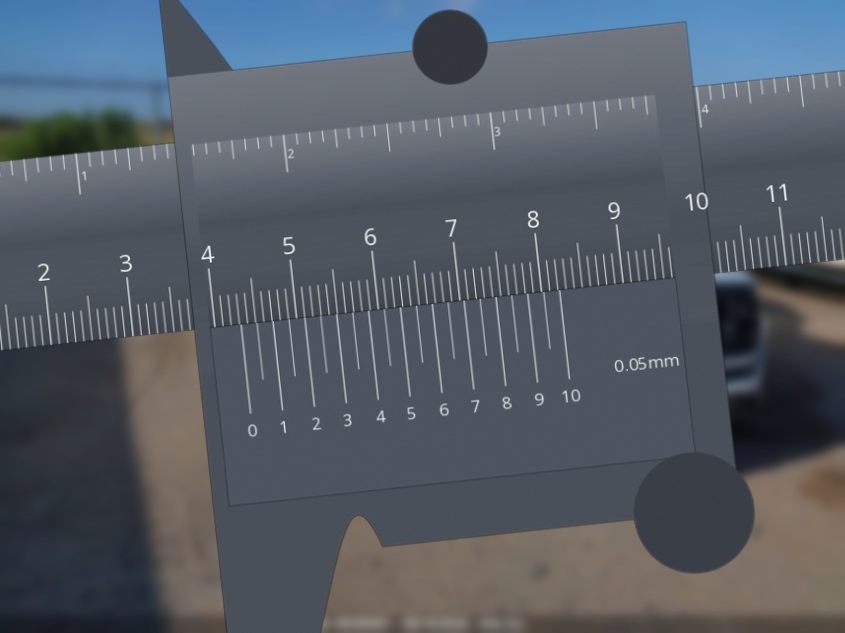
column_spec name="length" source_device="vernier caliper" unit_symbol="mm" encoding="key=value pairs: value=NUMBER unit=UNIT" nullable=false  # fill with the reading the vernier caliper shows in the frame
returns value=43.2 unit=mm
